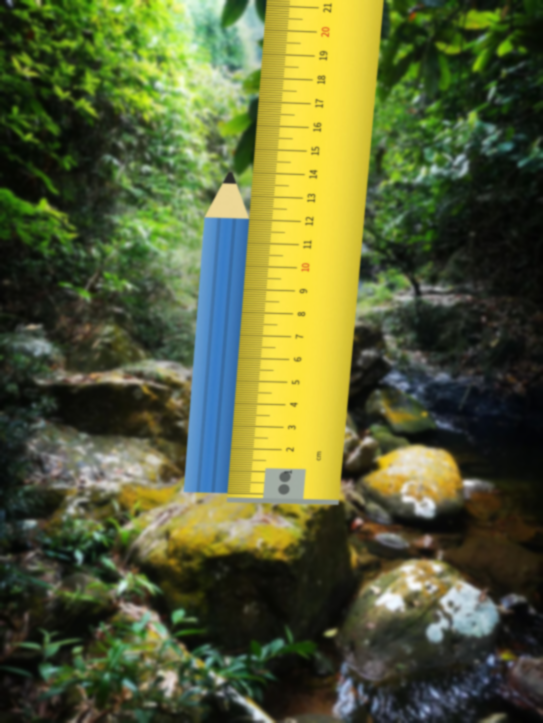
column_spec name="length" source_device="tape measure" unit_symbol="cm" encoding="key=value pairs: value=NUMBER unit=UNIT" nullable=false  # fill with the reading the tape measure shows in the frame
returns value=14 unit=cm
